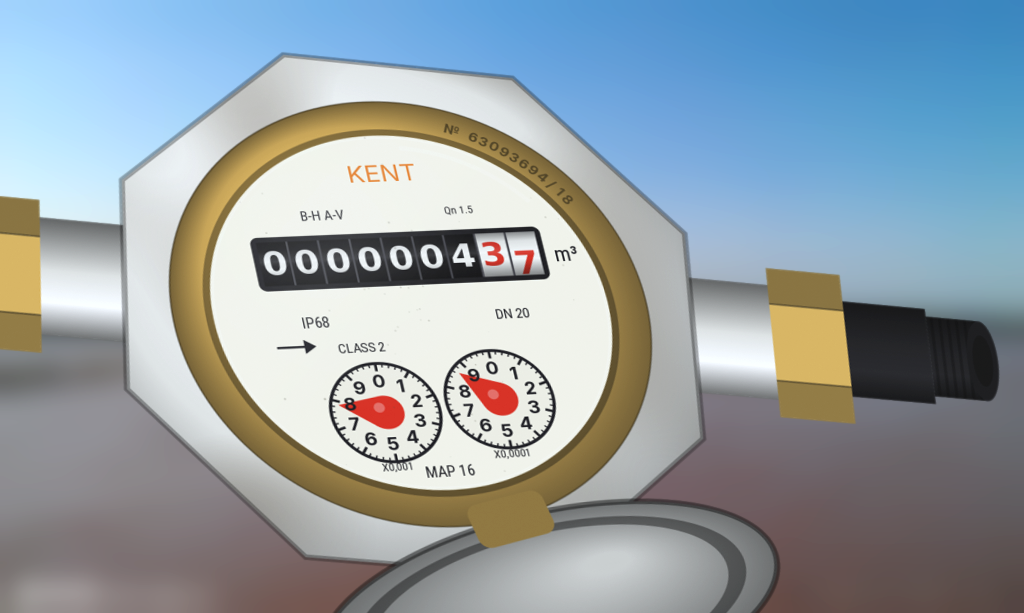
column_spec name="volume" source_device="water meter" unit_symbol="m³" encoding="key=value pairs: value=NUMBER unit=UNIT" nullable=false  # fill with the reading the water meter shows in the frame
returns value=4.3678 unit=m³
